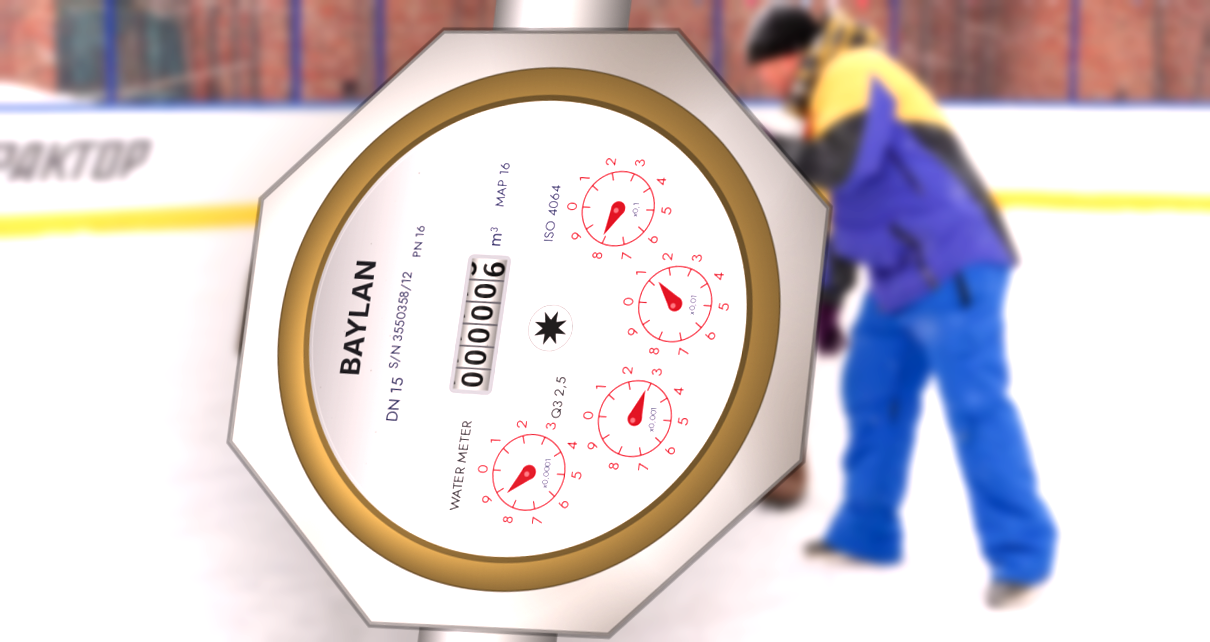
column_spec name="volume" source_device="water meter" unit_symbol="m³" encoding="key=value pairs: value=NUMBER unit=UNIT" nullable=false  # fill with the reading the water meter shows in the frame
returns value=5.8128 unit=m³
